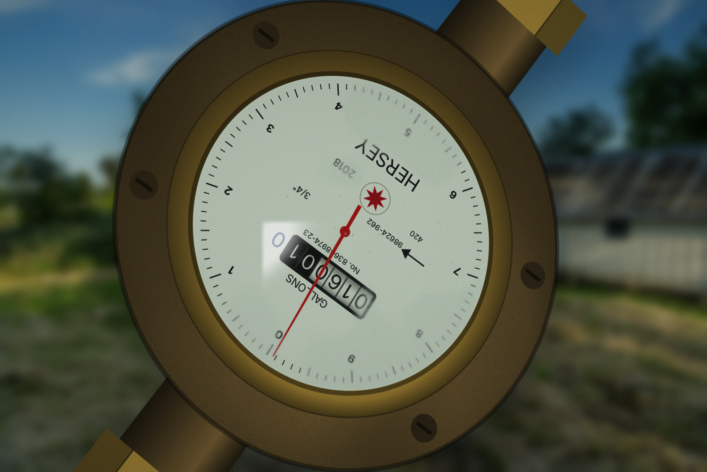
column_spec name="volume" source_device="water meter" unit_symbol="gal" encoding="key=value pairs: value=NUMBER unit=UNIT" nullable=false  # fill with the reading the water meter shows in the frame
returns value=160009.9 unit=gal
